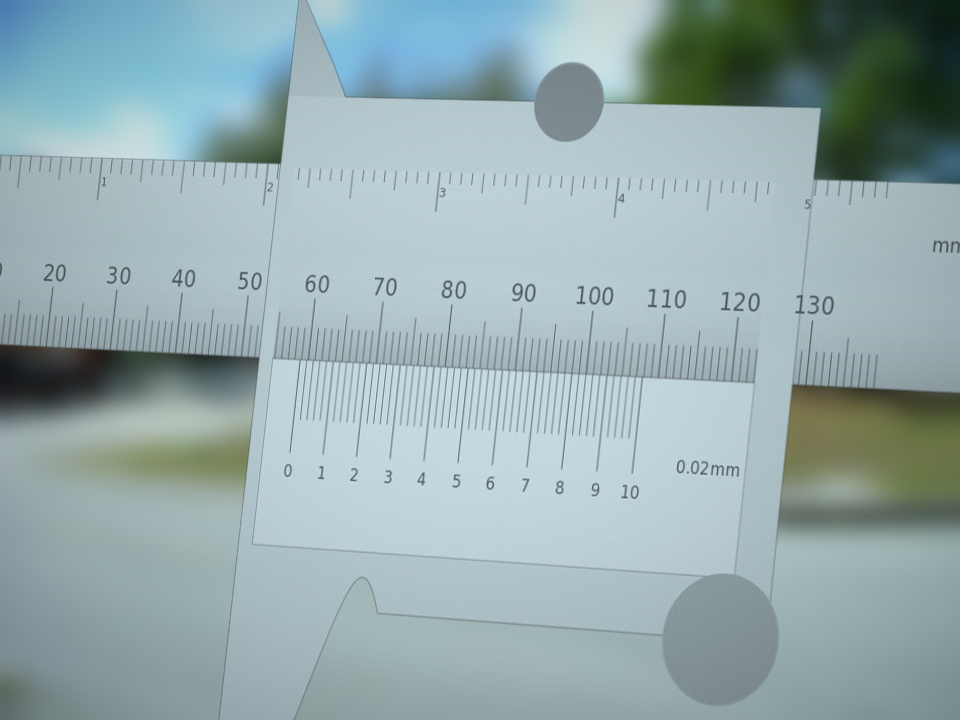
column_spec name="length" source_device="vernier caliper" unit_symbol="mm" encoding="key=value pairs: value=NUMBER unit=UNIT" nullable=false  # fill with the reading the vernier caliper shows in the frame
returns value=58.8 unit=mm
